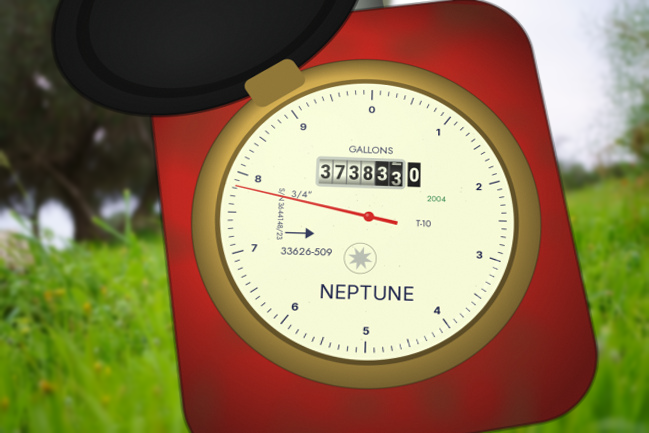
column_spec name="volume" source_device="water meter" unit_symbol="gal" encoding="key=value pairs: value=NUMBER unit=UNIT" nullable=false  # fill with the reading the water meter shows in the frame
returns value=3738327.8 unit=gal
